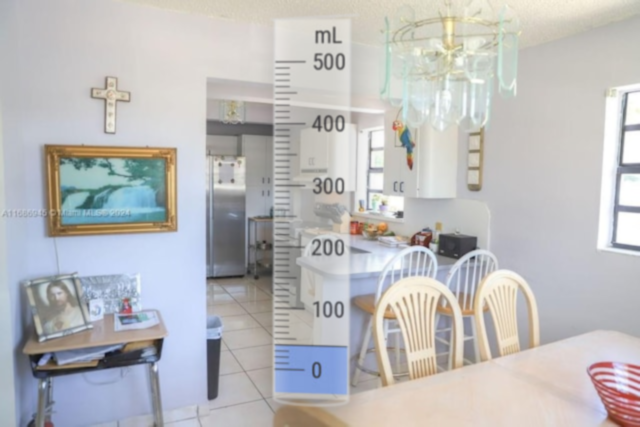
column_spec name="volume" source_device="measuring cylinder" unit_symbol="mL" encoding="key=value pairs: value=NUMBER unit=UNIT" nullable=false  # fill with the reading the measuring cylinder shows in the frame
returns value=40 unit=mL
